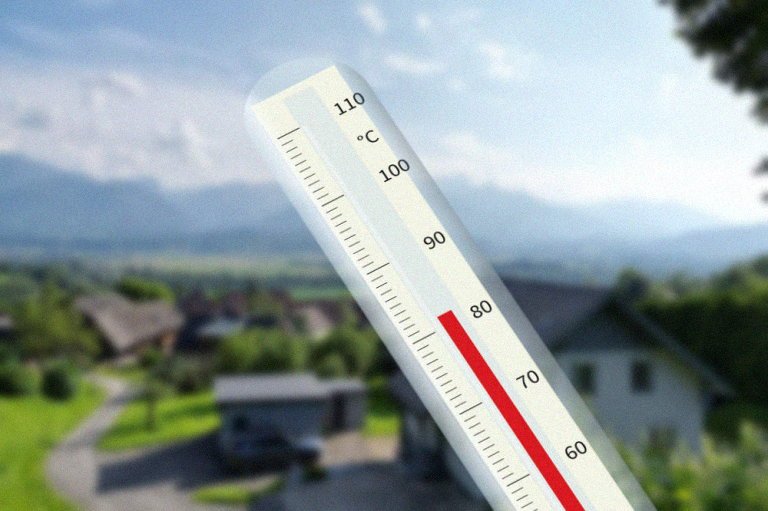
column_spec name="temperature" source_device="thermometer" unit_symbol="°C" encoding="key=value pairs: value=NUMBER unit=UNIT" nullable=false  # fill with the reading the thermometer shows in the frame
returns value=81.5 unit=°C
